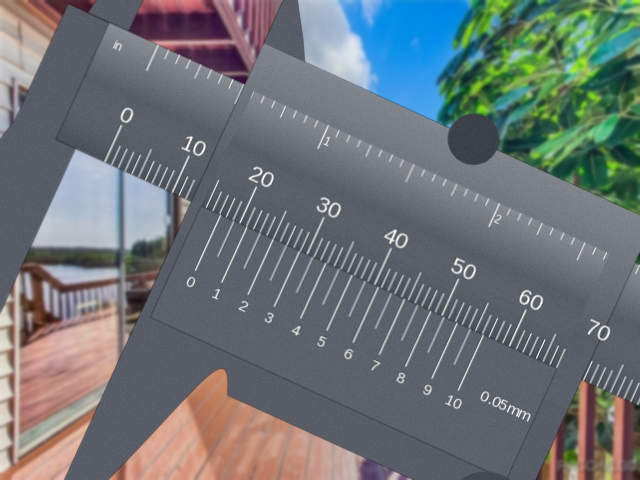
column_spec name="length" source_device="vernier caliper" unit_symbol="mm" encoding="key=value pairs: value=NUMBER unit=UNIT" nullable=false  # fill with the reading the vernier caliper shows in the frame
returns value=17.2 unit=mm
